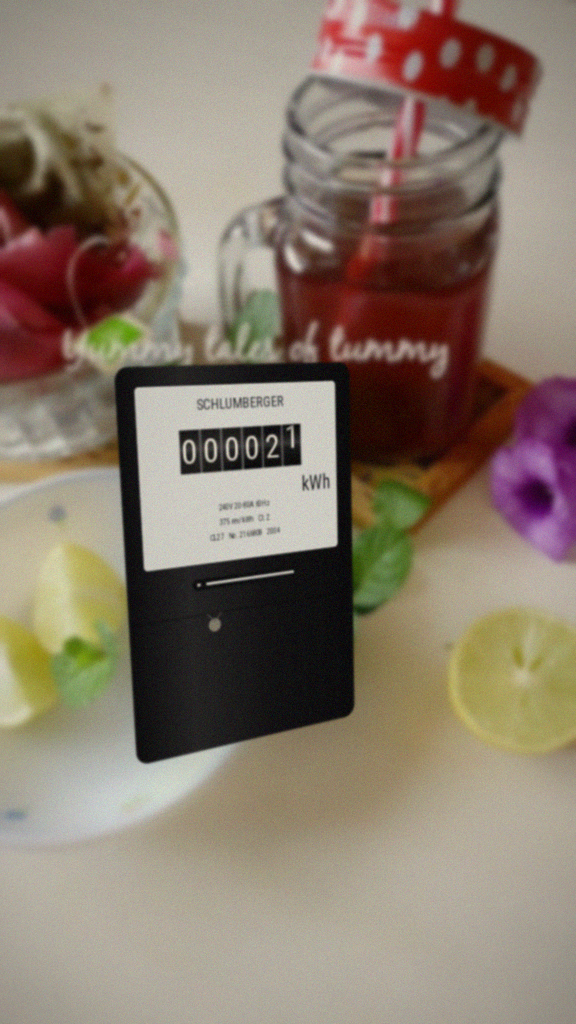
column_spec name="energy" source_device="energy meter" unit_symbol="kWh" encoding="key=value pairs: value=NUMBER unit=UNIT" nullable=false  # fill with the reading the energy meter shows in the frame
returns value=21 unit=kWh
